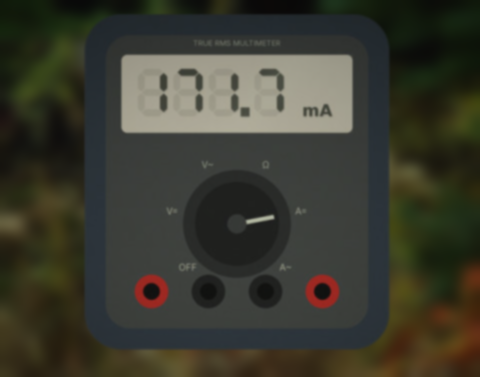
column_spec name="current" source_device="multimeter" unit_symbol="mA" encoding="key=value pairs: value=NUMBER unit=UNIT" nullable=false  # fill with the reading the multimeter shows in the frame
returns value=171.7 unit=mA
